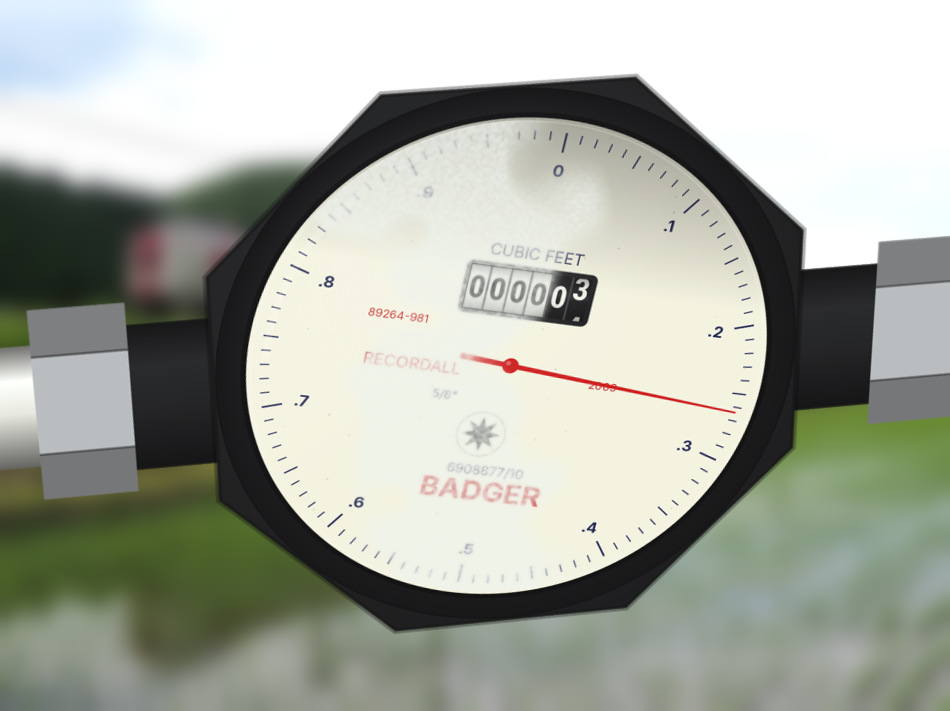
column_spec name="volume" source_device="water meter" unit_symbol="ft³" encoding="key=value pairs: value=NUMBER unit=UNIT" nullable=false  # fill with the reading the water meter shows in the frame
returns value=3.26 unit=ft³
